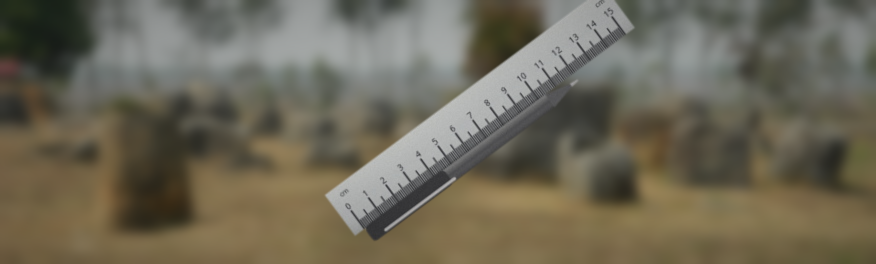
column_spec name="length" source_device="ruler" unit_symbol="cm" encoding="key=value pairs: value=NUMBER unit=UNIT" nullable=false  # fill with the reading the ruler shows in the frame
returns value=12 unit=cm
